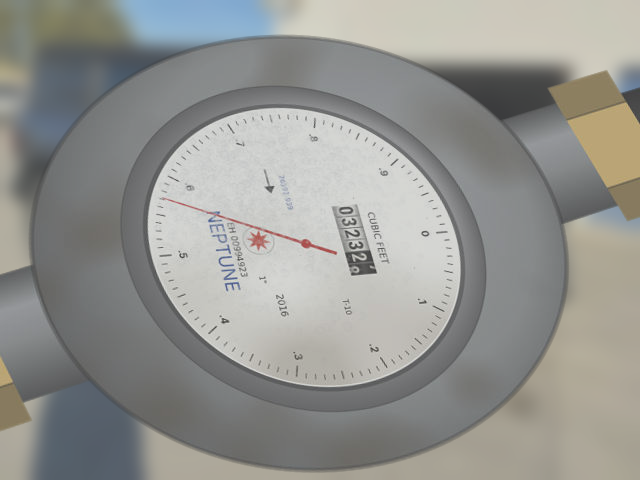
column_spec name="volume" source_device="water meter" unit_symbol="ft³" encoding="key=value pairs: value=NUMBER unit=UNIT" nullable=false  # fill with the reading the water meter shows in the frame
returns value=32327.57 unit=ft³
